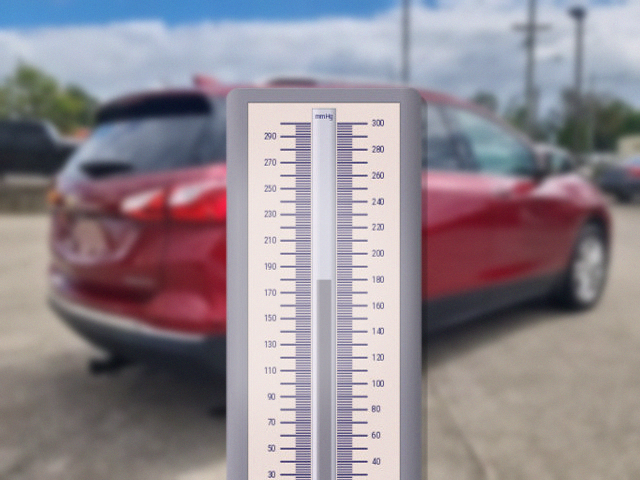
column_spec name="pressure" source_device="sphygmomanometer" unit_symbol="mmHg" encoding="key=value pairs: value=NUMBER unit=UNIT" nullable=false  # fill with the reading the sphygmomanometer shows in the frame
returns value=180 unit=mmHg
